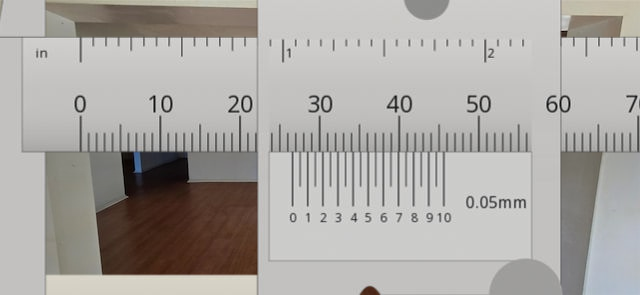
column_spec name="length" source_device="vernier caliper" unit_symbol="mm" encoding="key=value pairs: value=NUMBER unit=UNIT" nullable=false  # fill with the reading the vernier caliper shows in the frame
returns value=26.6 unit=mm
